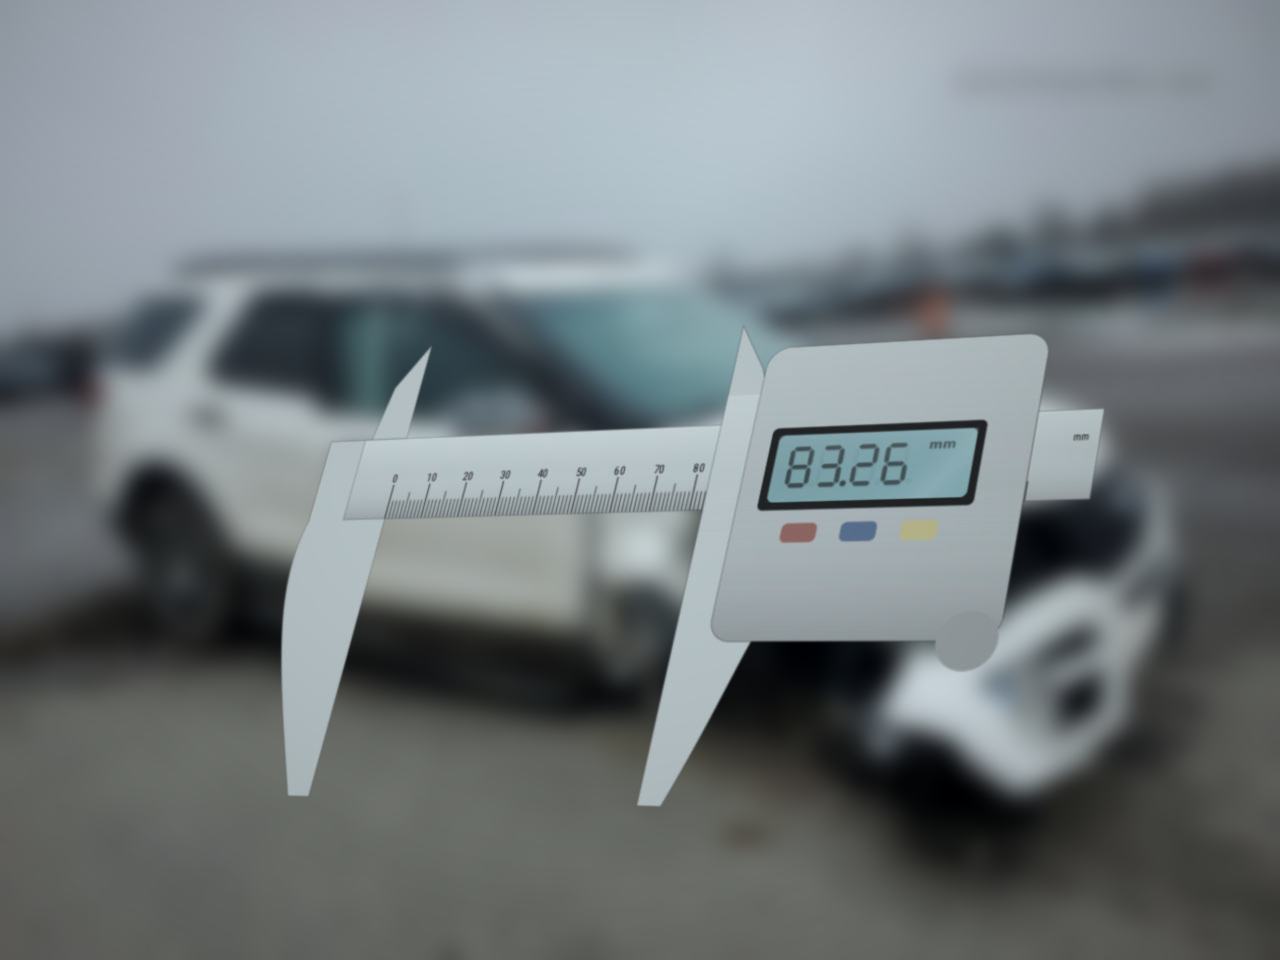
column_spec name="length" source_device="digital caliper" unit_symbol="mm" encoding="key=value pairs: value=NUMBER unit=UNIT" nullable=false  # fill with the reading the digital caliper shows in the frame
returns value=83.26 unit=mm
